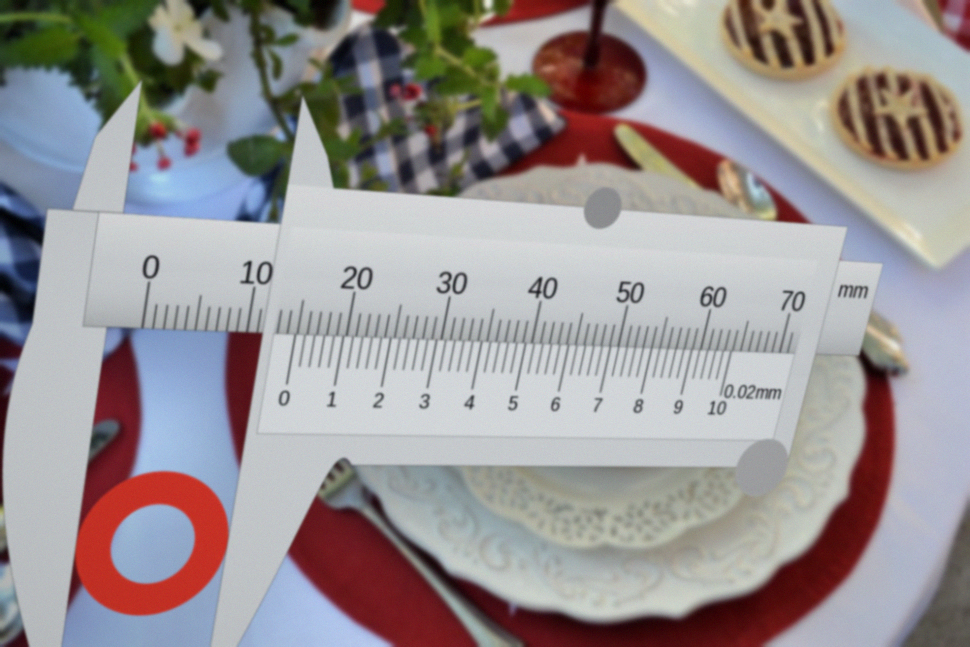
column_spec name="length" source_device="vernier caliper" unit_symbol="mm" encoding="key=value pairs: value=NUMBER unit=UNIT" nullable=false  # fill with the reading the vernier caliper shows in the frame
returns value=14.8 unit=mm
